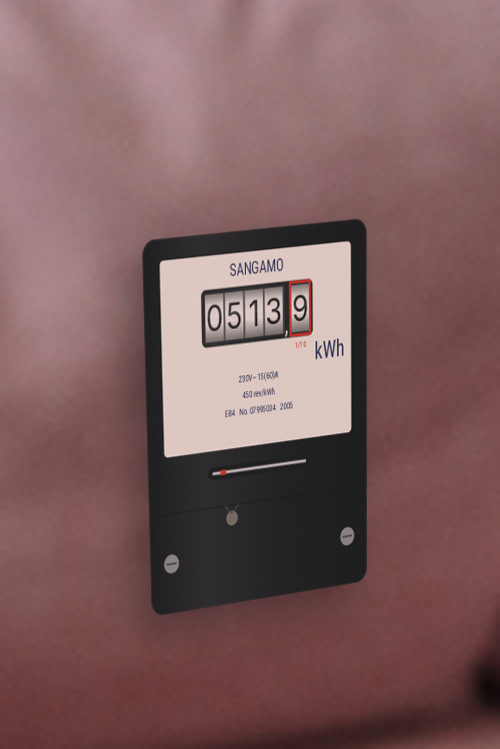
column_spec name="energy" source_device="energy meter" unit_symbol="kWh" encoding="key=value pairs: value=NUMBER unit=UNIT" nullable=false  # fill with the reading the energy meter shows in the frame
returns value=513.9 unit=kWh
